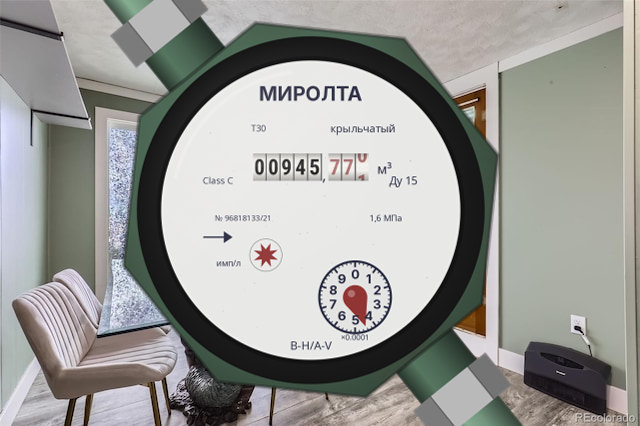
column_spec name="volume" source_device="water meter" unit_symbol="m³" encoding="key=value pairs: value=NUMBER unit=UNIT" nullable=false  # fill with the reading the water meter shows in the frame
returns value=945.7704 unit=m³
